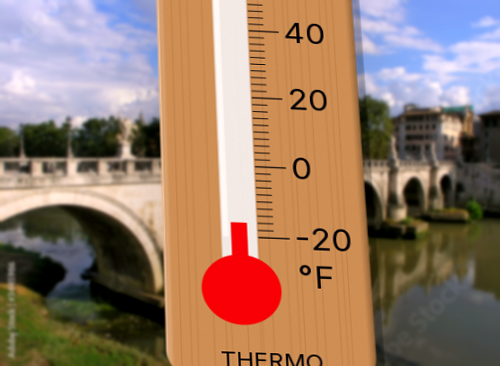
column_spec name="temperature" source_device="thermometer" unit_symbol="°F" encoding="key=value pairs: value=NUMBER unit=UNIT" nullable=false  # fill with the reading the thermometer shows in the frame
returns value=-16 unit=°F
